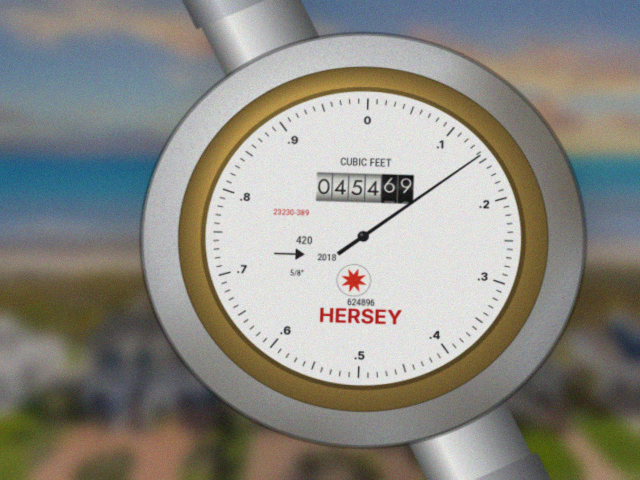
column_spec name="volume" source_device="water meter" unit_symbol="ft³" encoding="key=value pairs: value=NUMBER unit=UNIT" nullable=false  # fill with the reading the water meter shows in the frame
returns value=45469.14 unit=ft³
